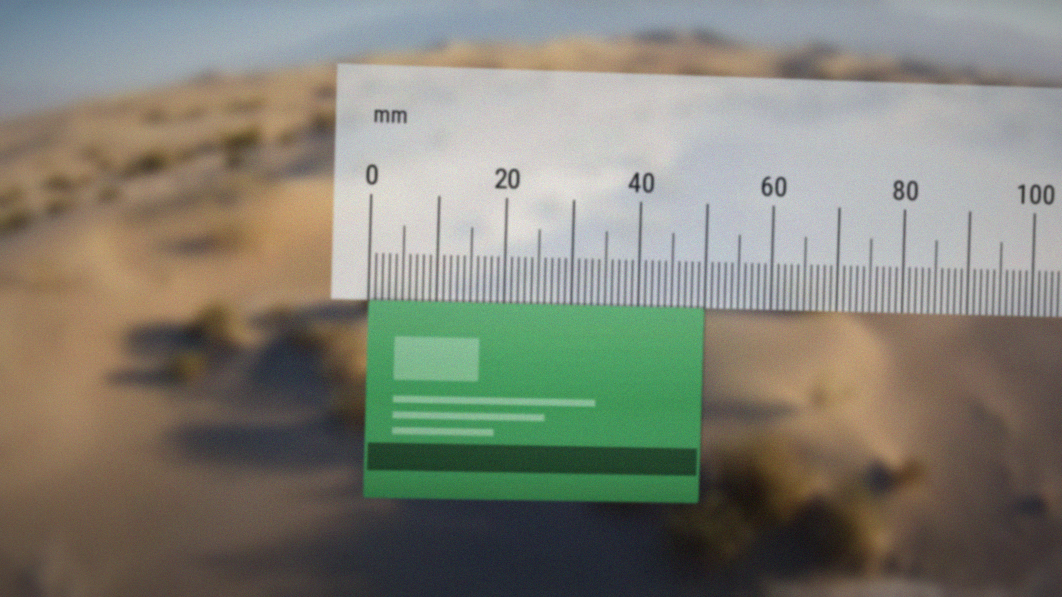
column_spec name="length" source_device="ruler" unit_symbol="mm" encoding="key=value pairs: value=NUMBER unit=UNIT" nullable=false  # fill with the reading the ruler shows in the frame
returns value=50 unit=mm
